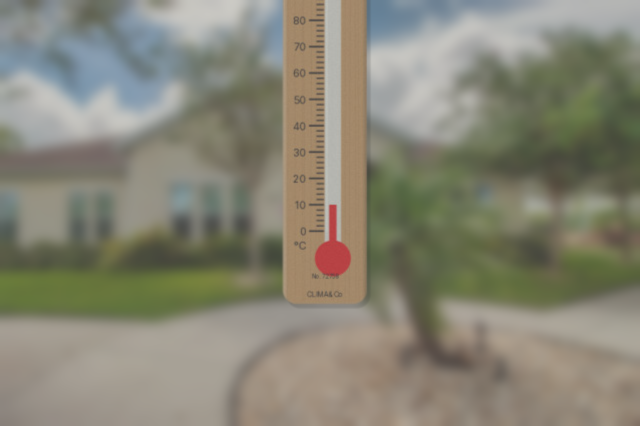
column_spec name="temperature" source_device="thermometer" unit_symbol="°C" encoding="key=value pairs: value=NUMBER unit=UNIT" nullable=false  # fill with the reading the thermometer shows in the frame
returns value=10 unit=°C
